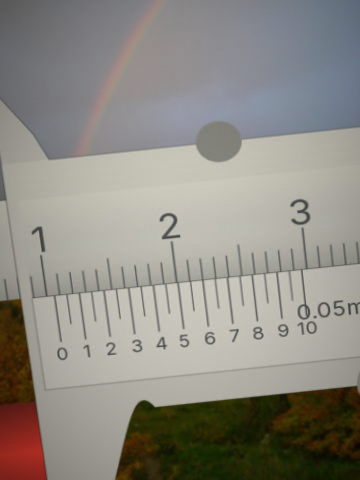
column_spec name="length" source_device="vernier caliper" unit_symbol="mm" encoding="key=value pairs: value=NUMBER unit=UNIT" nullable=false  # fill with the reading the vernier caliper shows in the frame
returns value=10.6 unit=mm
